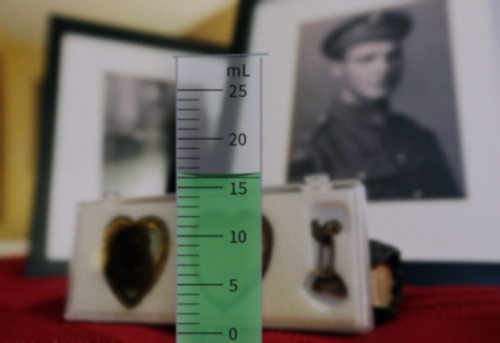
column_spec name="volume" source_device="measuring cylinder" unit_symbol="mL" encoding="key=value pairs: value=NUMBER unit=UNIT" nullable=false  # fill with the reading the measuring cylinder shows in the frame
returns value=16 unit=mL
